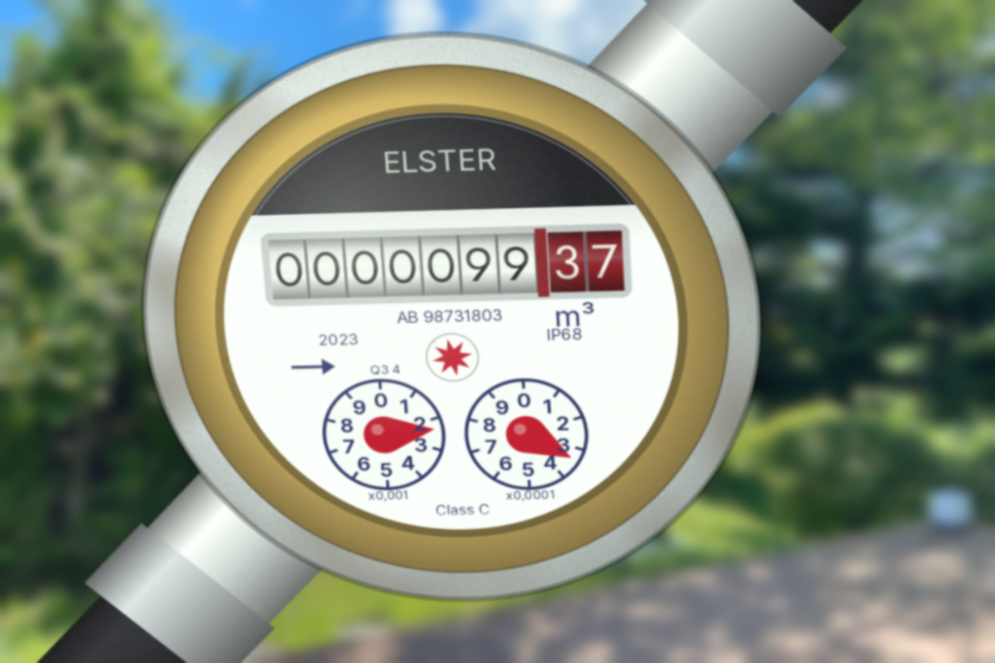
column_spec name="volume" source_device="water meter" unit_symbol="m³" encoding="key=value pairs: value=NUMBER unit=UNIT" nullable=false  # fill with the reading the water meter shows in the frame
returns value=99.3723 unit=m³
